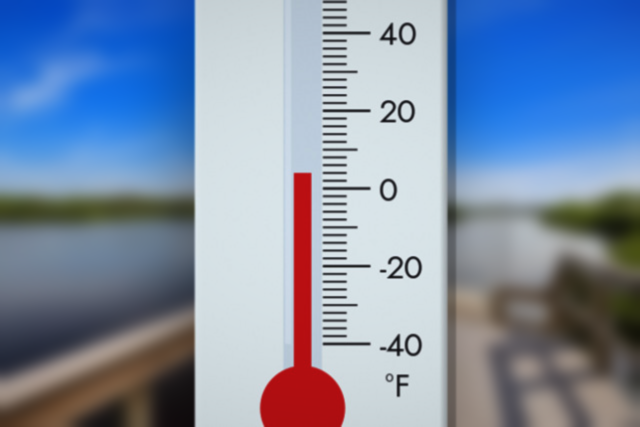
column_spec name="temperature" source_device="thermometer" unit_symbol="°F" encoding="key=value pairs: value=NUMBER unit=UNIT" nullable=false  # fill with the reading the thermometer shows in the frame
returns value=4 unit=°F
